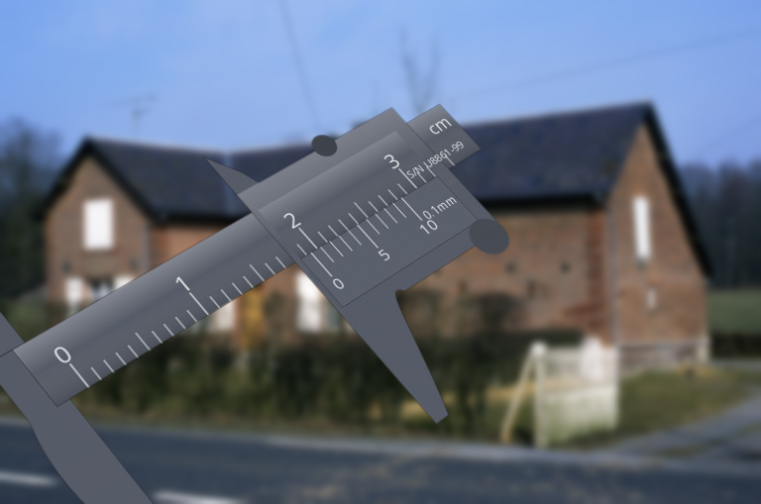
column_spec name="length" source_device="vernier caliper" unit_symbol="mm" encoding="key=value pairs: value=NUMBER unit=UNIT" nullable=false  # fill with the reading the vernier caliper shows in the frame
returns value=19.4 unit=mm
